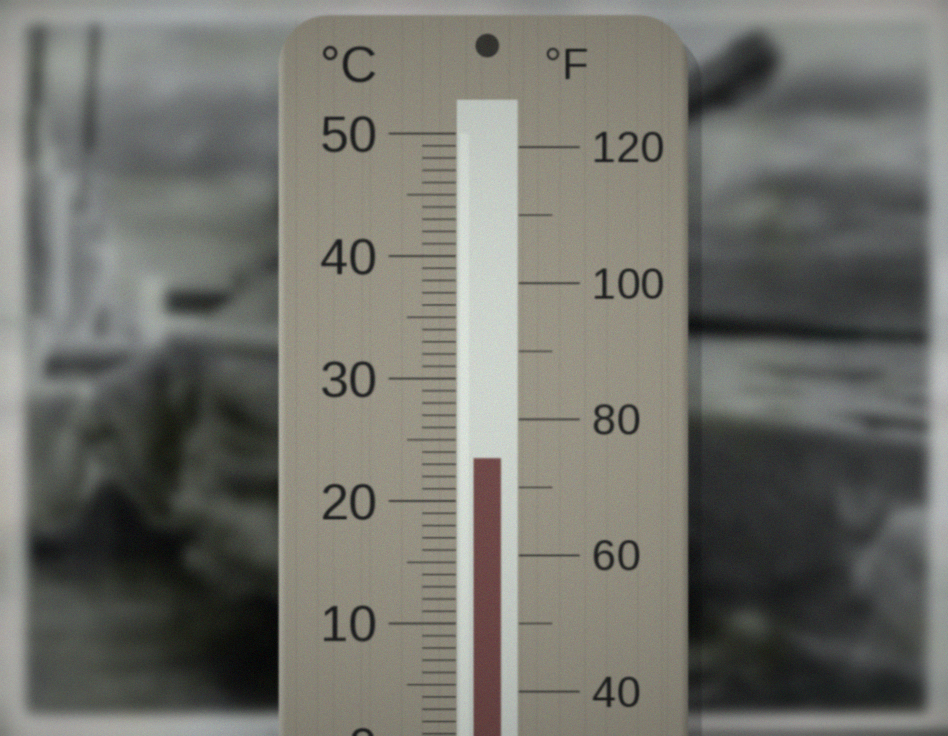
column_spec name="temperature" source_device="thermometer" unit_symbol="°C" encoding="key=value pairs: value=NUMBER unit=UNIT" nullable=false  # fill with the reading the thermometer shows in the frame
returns value=23.5 unit=°C
